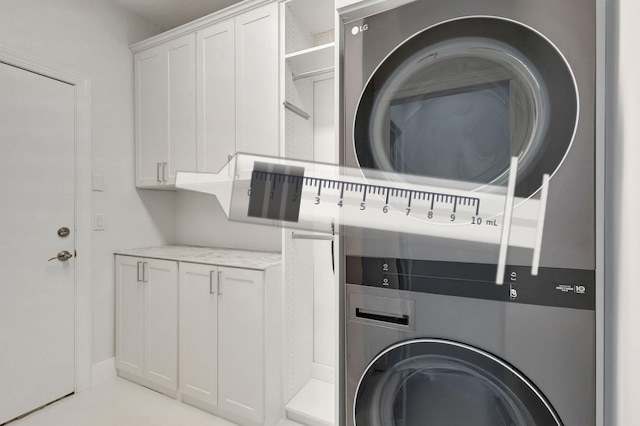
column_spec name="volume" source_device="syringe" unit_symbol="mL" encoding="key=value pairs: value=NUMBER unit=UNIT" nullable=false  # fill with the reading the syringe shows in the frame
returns value=0 unit=mL
